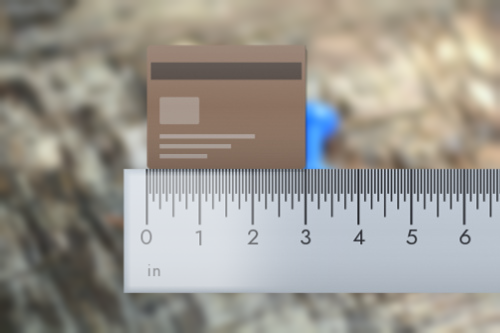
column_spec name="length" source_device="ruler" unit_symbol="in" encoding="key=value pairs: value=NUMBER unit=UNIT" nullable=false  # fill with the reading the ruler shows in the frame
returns value=3 unit=in
